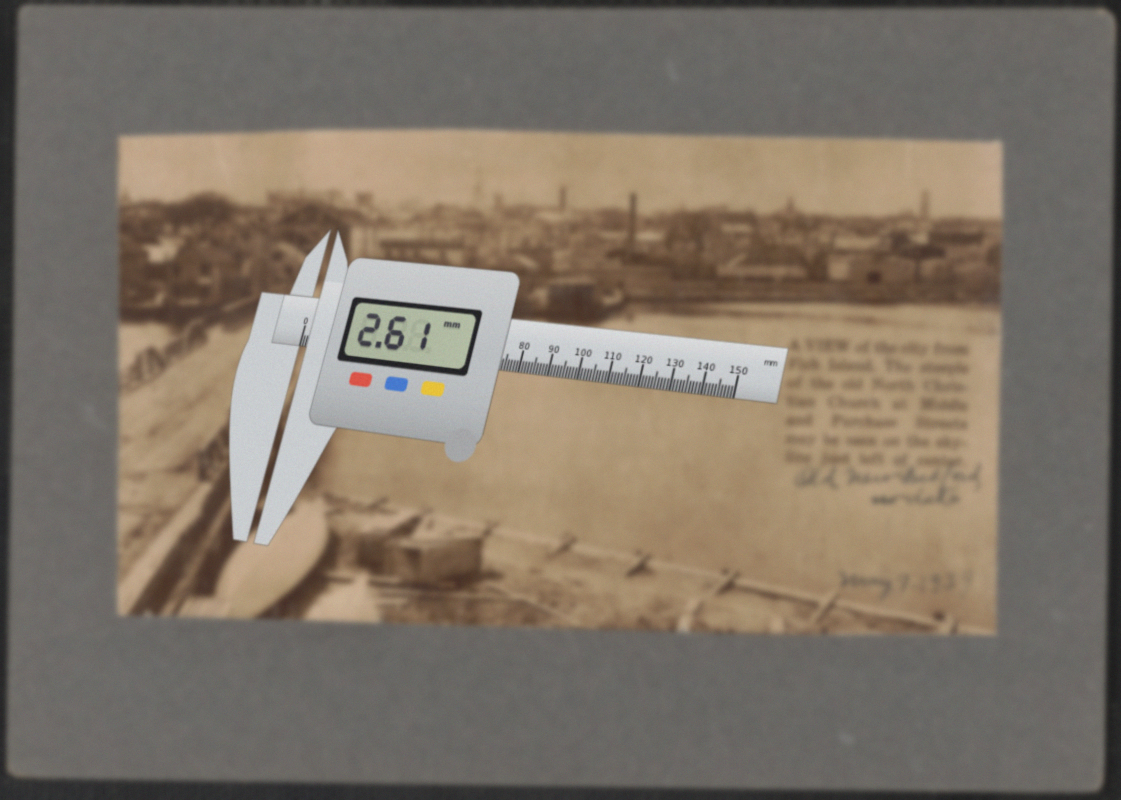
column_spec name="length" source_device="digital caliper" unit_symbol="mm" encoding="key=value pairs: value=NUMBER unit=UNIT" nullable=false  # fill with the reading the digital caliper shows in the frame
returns value=2.61 unit=mm
